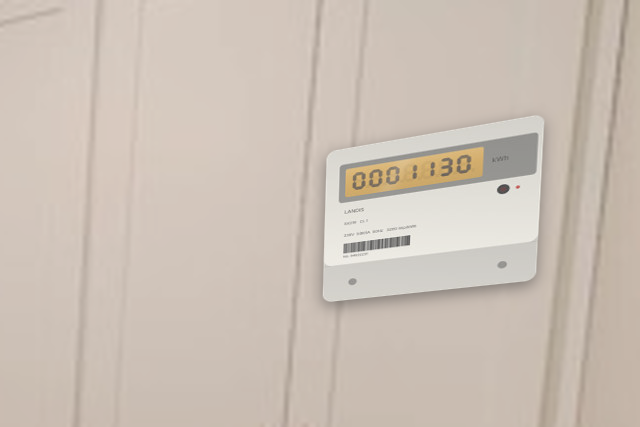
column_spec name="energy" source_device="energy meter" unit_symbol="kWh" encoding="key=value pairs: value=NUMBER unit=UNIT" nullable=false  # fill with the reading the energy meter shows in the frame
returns value=1130 unit=kWh
